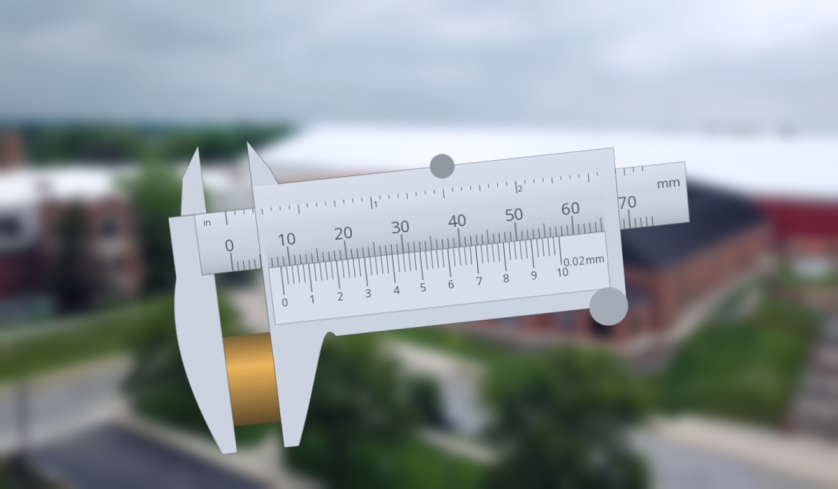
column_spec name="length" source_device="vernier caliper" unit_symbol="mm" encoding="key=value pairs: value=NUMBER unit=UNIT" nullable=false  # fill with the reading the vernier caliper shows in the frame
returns value=8.4 unit=mm
